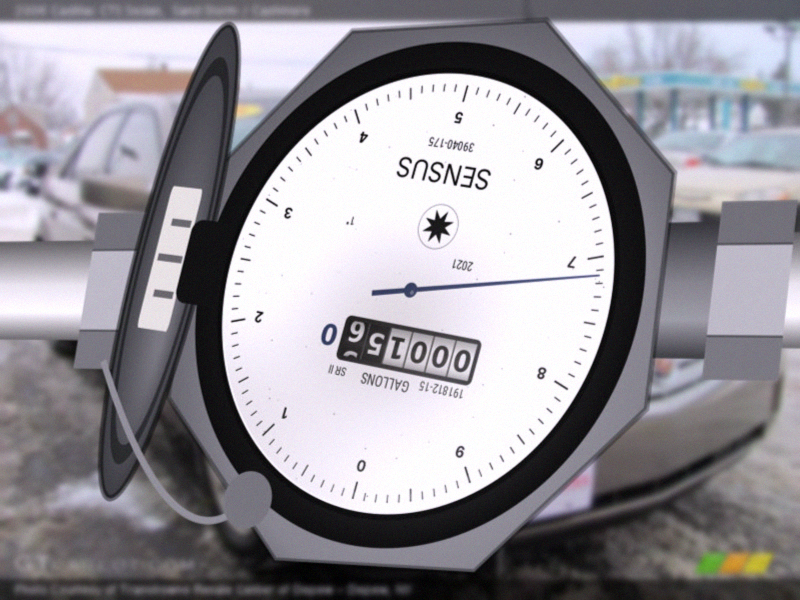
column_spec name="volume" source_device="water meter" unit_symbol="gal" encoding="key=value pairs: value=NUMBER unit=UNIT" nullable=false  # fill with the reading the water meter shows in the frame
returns value=1557.1 unit=gal
